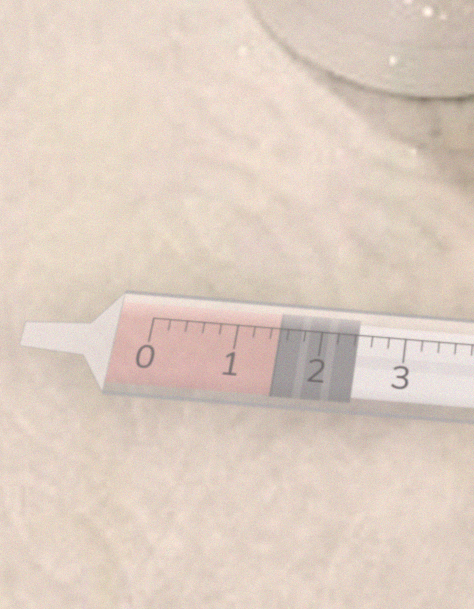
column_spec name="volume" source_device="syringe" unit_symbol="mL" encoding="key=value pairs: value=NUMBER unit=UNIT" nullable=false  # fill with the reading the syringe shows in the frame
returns value=1.5 unit=mL
